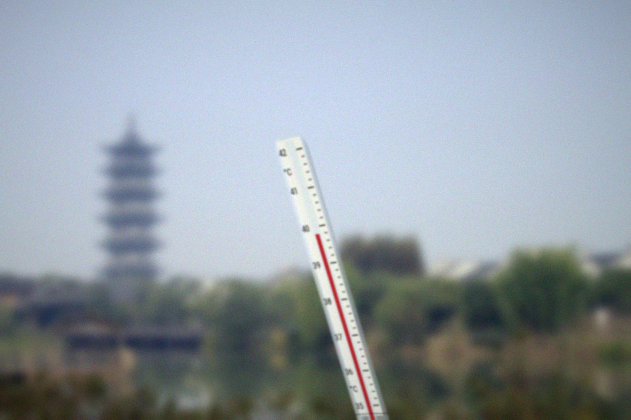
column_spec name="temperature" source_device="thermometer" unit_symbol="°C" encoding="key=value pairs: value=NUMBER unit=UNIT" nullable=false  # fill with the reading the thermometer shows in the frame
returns value=39.8 unit=°C
